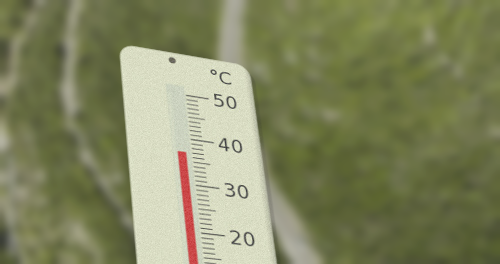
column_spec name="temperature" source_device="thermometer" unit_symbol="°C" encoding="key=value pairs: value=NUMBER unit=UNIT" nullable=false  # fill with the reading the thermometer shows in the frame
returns value=37 unit=°C
